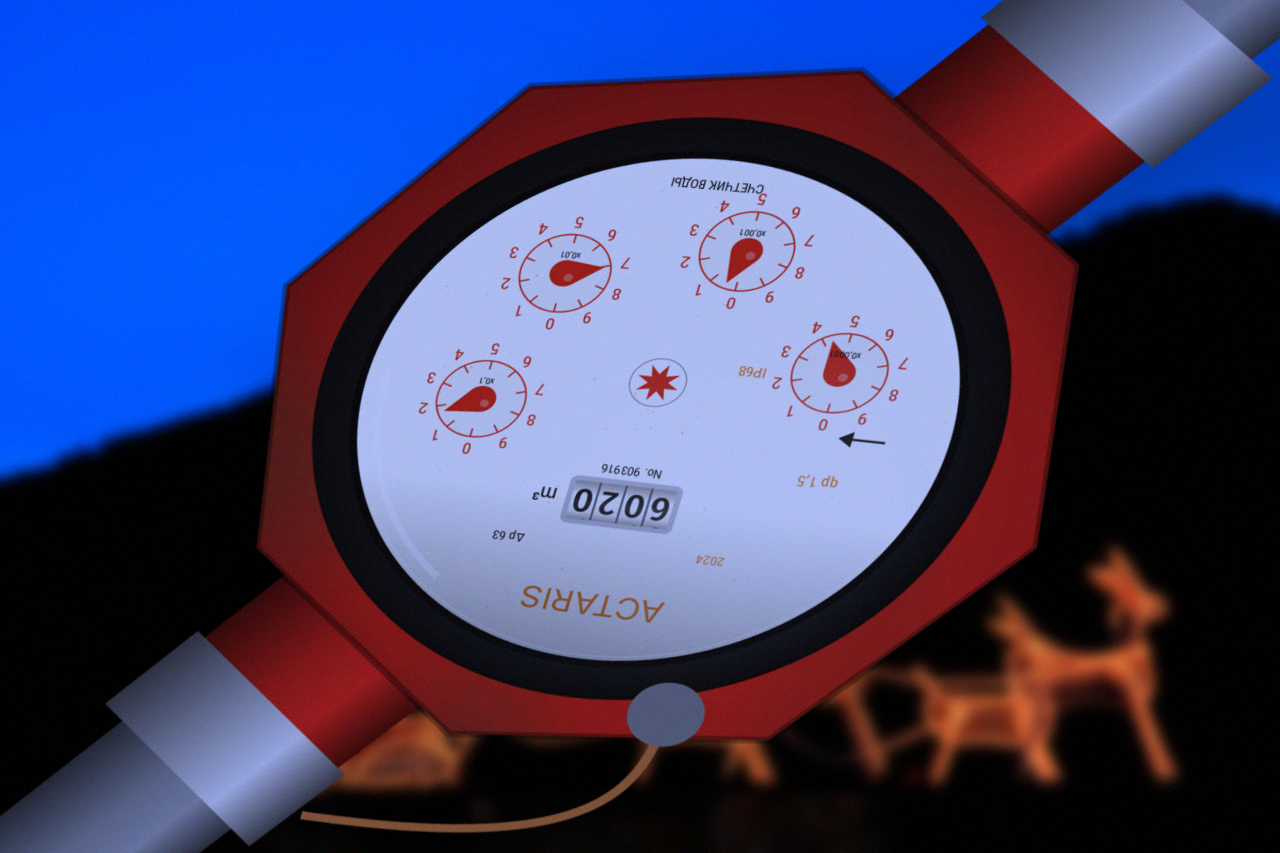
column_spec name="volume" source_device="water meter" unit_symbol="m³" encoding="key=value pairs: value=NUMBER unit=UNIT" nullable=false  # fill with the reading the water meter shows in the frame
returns value=6020.1704 unit=m³
